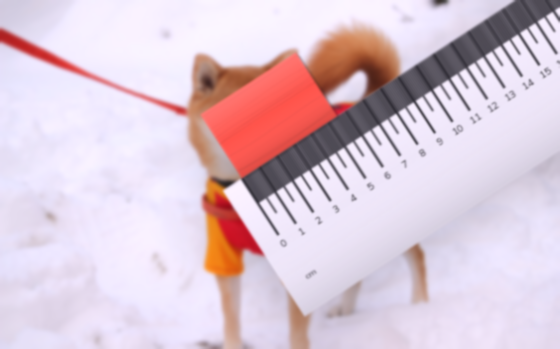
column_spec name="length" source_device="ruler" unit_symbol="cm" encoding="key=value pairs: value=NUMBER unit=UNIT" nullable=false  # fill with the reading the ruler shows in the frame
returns value=5.5 unit=cm
